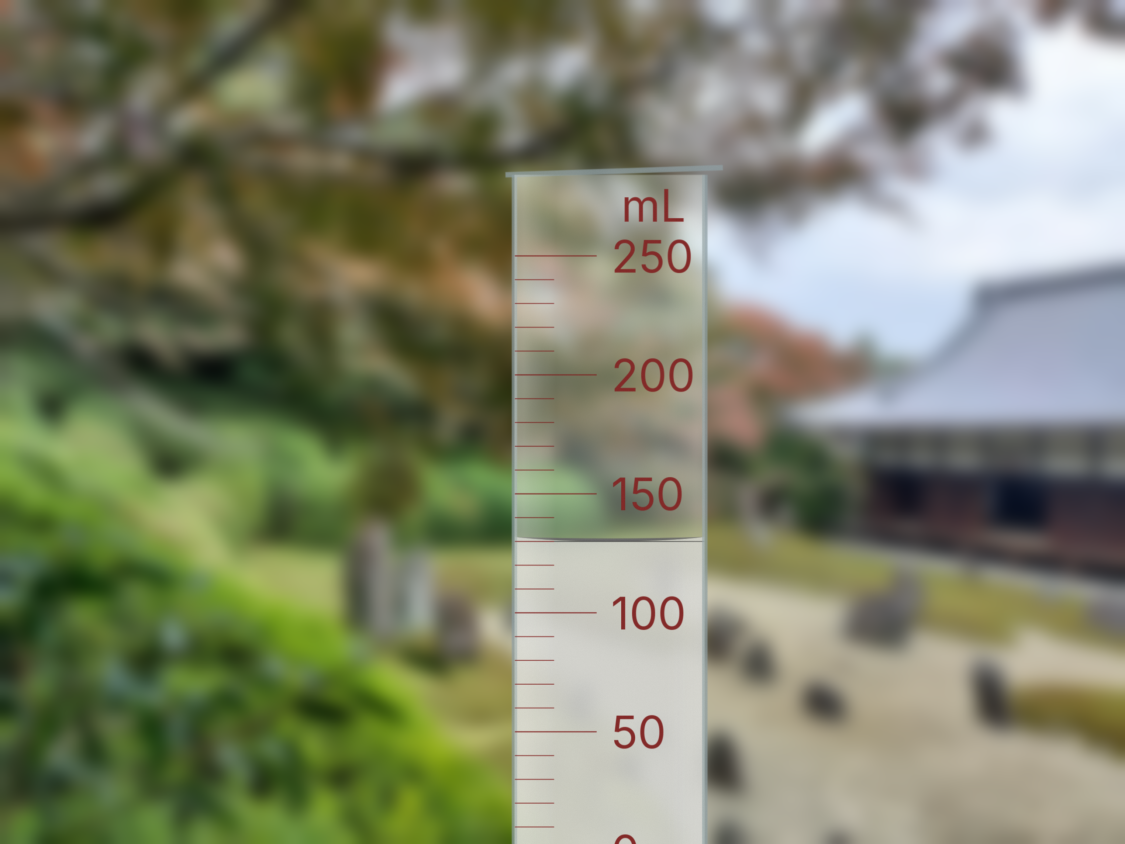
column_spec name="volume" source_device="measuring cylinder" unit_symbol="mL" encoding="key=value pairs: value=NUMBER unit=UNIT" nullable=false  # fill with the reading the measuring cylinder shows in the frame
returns value=130 unit=mL
